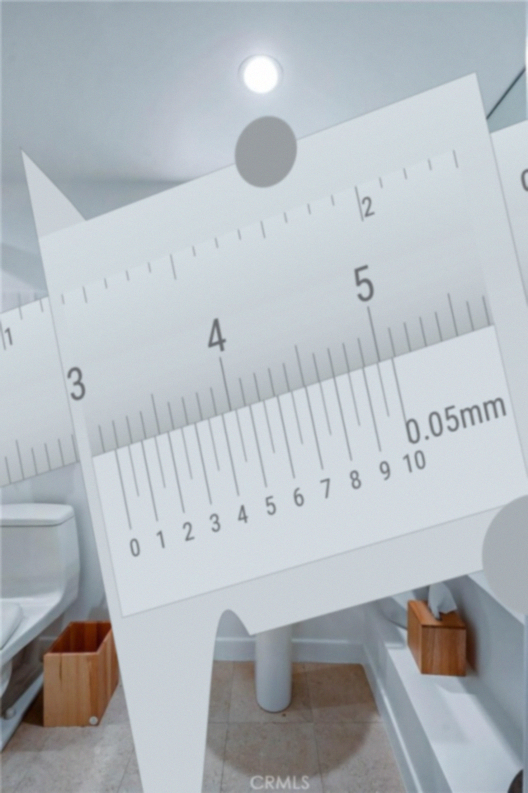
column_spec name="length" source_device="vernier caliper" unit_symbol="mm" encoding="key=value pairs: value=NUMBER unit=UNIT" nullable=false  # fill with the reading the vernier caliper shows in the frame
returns value=31.8 unit=mm
